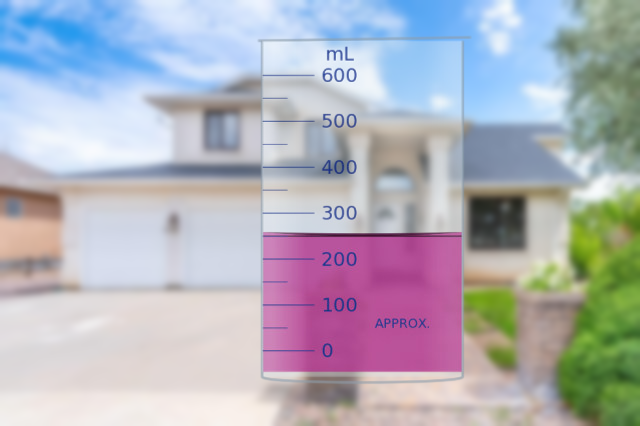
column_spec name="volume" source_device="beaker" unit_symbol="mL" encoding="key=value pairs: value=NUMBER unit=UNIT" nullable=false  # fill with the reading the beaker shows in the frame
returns value=250 unit=mL
